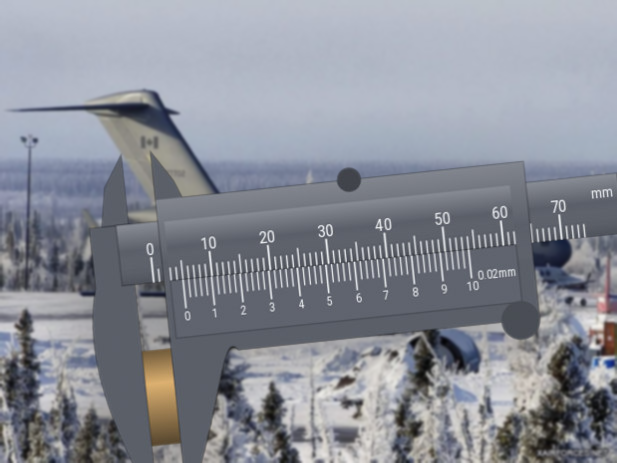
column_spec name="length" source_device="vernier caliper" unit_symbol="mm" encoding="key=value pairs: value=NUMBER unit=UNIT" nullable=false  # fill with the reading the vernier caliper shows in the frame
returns value=5.0 unit=mm
